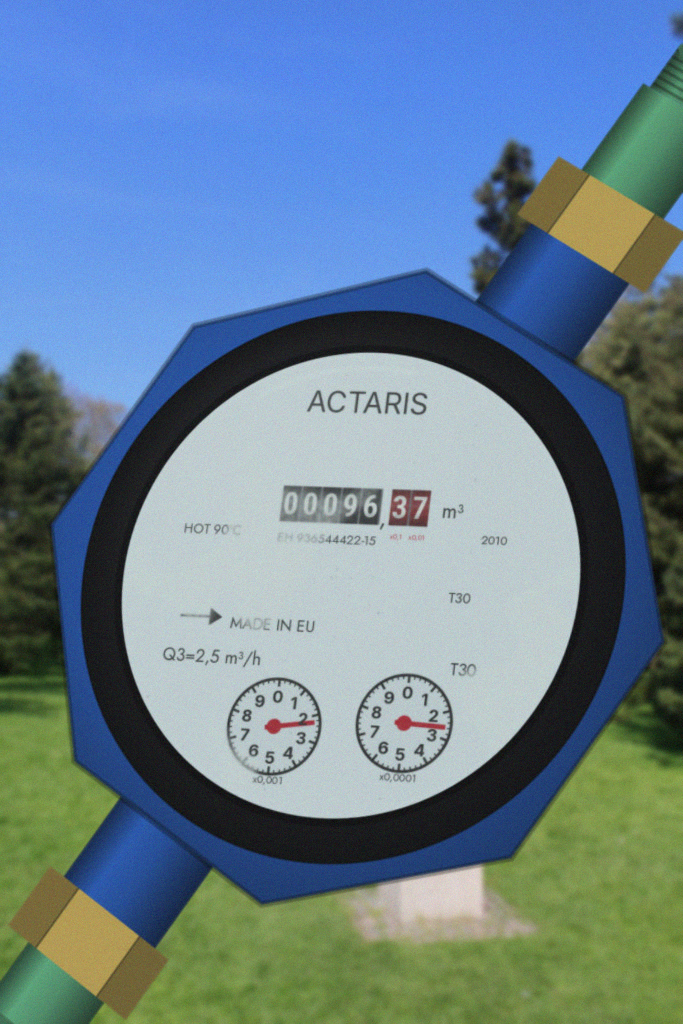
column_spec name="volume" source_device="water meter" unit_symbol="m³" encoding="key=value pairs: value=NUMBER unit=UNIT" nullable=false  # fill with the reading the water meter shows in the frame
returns value=96.3722 unit=m³
